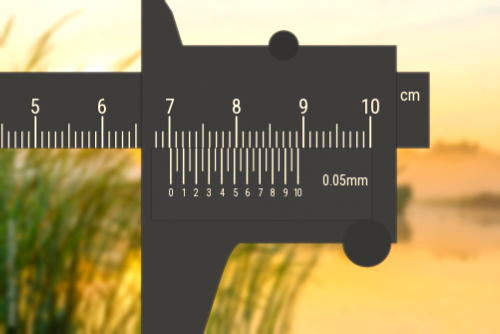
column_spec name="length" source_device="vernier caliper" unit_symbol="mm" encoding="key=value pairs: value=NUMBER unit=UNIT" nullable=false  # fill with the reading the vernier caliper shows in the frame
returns value=70.2 unit=mm
